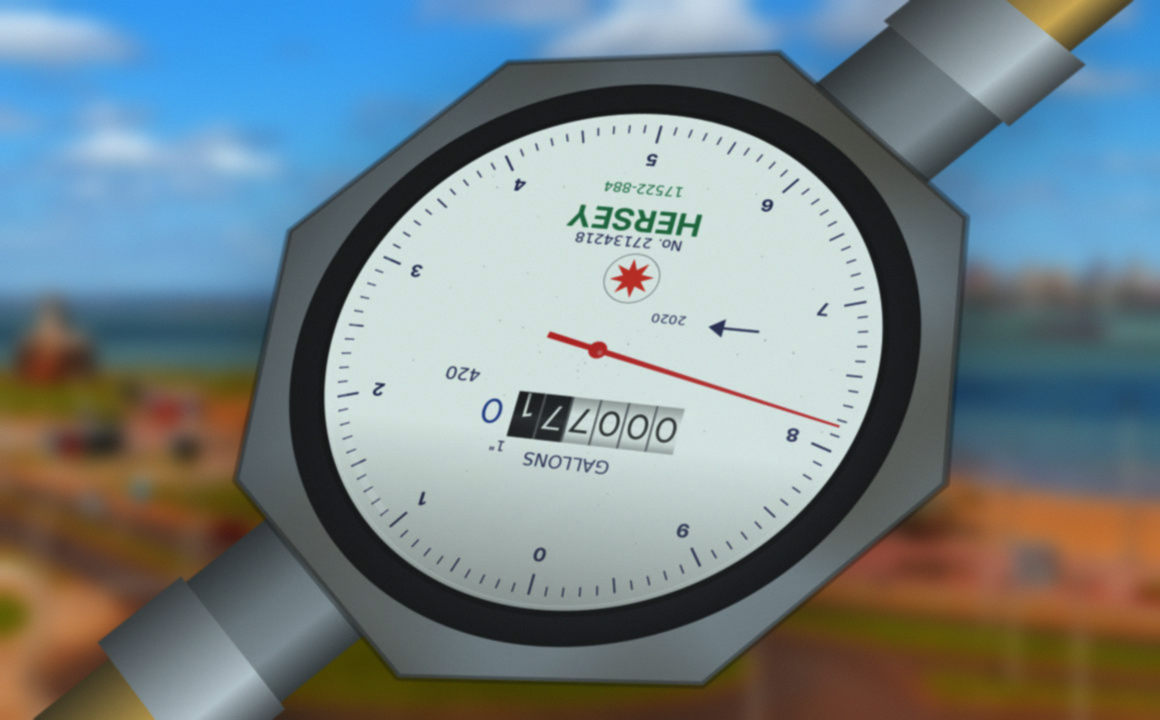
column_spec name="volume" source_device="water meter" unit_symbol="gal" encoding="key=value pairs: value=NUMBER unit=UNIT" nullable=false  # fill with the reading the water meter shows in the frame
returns value=7707.8 unit=gal
